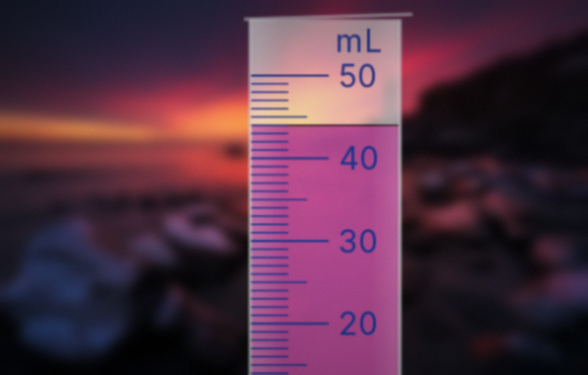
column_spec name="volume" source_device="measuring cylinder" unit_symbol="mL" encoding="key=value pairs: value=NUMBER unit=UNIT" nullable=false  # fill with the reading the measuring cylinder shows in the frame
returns value=44 unit=mL
